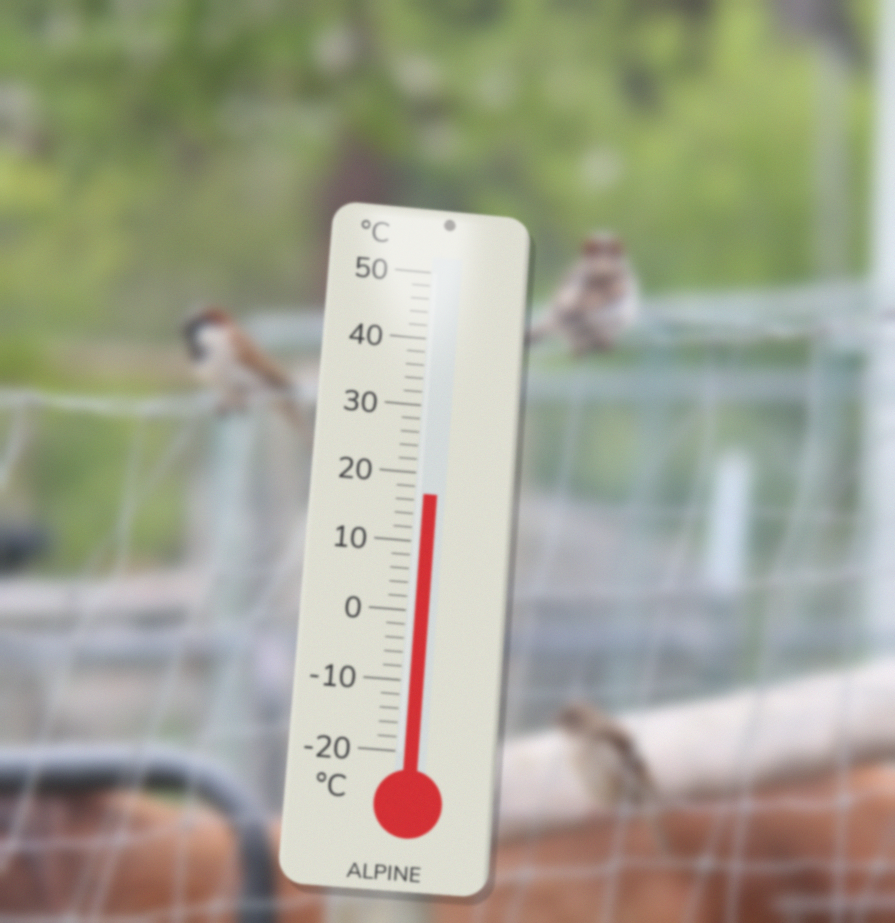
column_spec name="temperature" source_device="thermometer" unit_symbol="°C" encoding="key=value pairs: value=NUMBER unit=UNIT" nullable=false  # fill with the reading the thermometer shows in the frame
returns value=17 unit=°C
